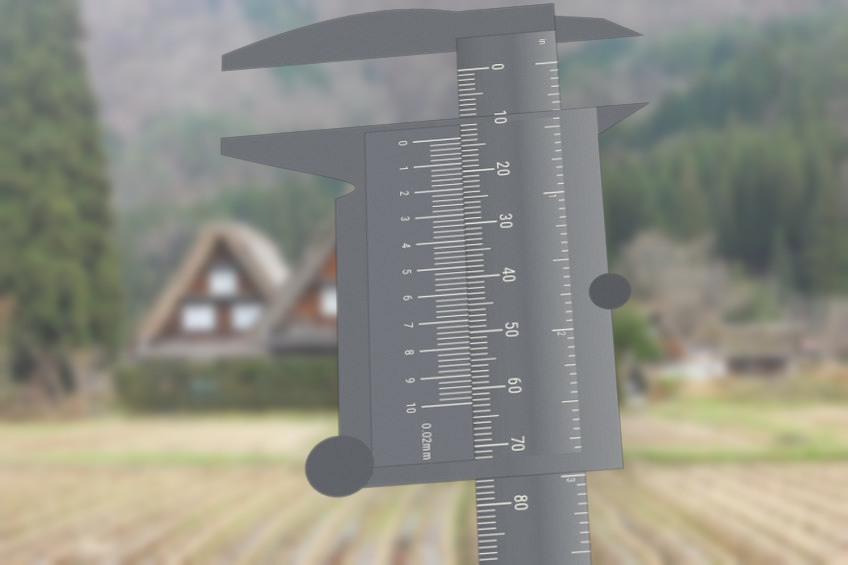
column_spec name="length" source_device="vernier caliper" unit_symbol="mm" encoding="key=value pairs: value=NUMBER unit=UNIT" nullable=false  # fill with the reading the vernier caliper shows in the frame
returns value=13.5 unit=mm
